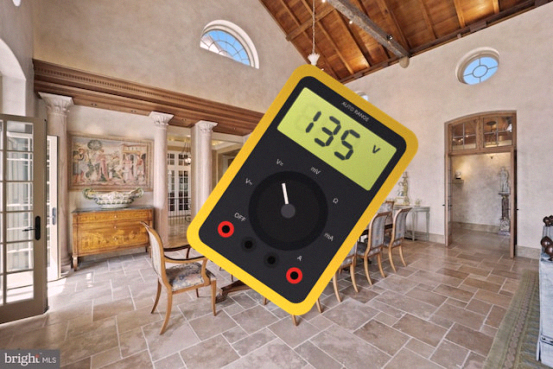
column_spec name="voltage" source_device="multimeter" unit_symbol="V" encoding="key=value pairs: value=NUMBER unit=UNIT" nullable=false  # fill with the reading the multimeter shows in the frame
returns value=135 unit=V
